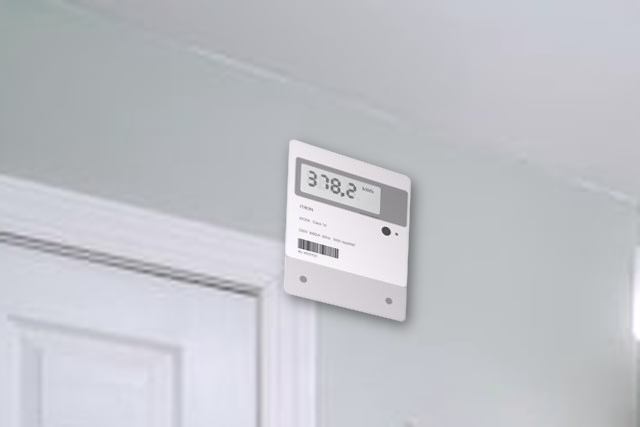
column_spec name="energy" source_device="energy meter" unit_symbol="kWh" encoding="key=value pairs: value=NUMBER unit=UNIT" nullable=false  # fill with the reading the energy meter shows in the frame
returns value=378.2 unit=kWh
